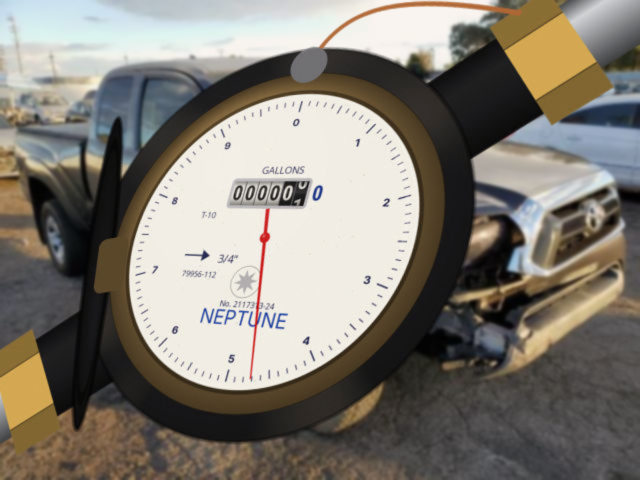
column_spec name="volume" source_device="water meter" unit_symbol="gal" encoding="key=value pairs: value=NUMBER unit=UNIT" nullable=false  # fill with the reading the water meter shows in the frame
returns value=4.7 unit=gal
